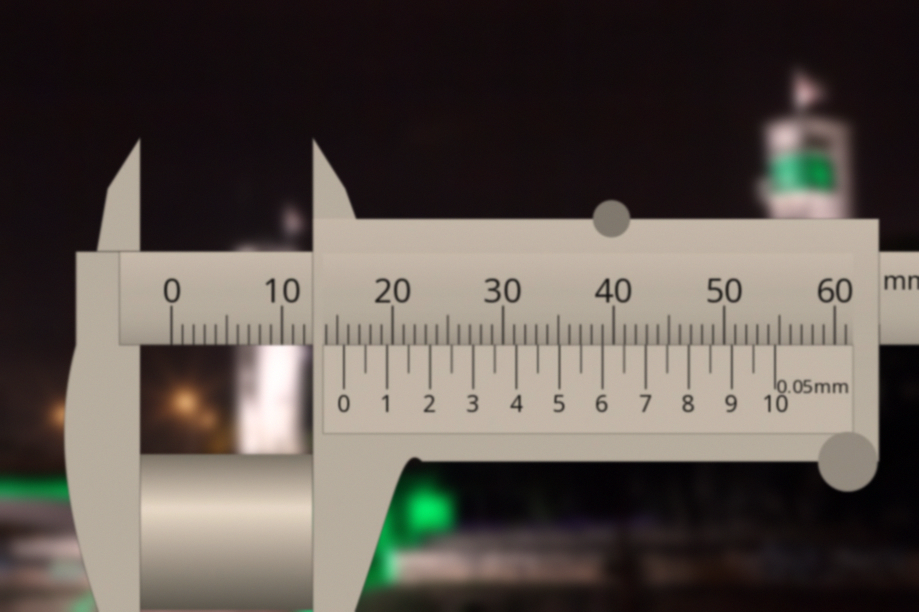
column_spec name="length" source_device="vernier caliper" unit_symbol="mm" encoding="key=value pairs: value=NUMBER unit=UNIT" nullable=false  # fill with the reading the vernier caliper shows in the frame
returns value=15.6 unit=mm
